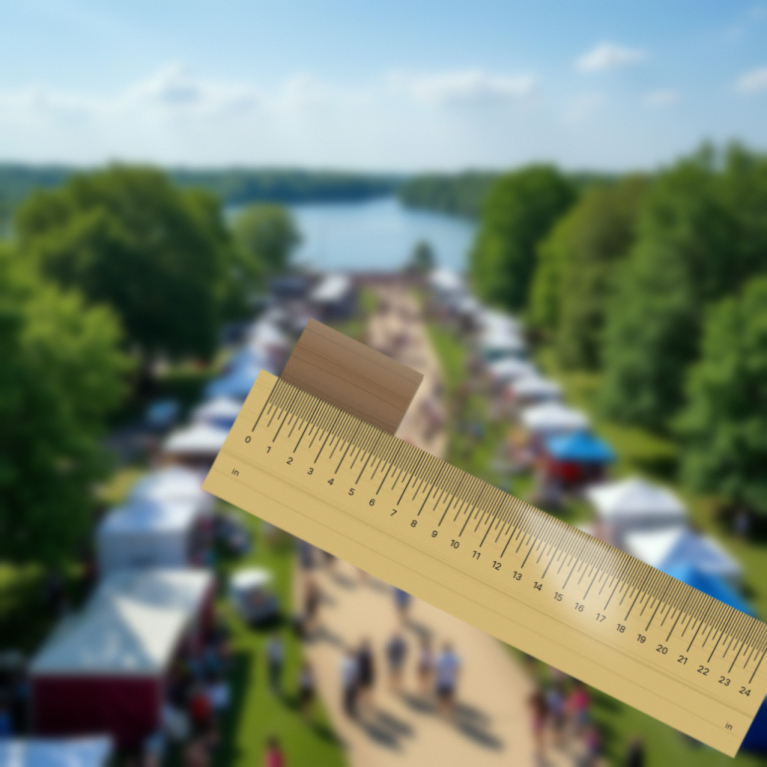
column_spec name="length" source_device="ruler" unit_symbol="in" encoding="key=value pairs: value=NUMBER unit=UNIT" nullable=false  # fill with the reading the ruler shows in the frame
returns value=5.5 unit=in
